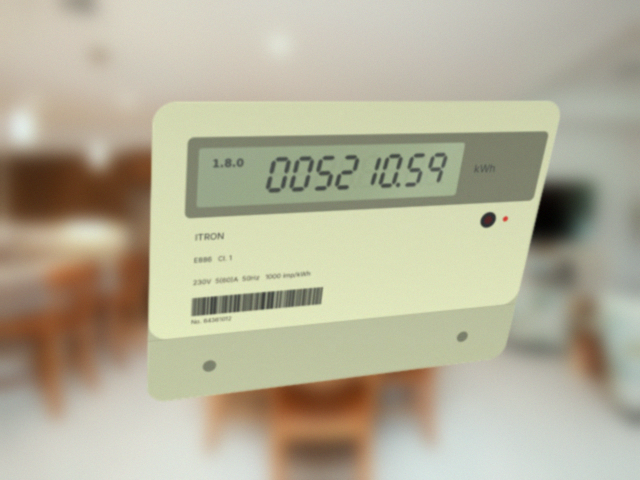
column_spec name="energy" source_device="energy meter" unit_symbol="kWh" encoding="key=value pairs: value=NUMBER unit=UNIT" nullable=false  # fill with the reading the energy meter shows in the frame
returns value=5210.59 unit=kWh
